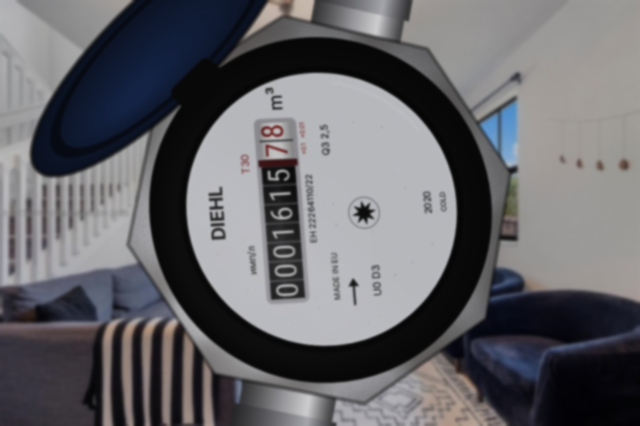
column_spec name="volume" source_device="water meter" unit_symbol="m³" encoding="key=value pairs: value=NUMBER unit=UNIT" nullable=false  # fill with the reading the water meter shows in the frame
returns value=1615.78 unit=m³
